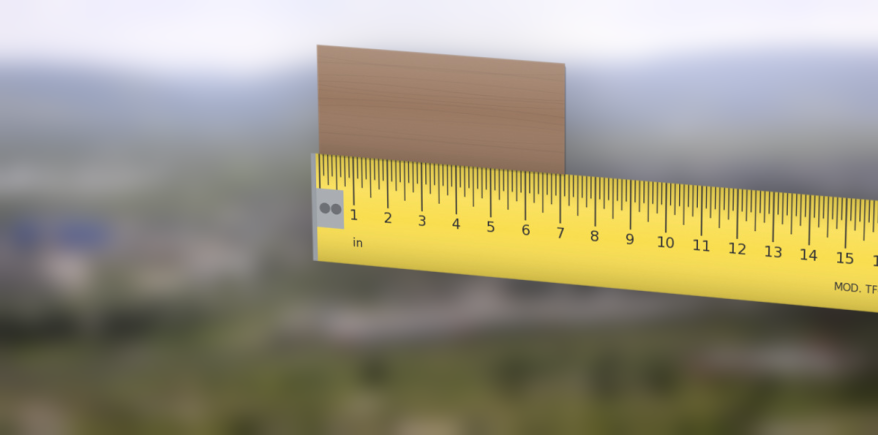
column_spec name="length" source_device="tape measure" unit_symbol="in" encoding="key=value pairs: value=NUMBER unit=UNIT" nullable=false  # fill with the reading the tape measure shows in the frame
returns value=7.125 unit=in
